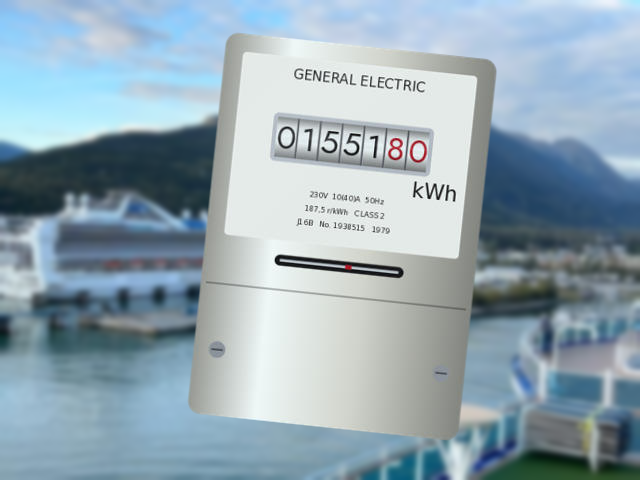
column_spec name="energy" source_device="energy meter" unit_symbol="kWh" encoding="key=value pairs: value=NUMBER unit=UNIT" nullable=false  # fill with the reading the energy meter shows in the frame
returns value=1551.80 unit=kWh
